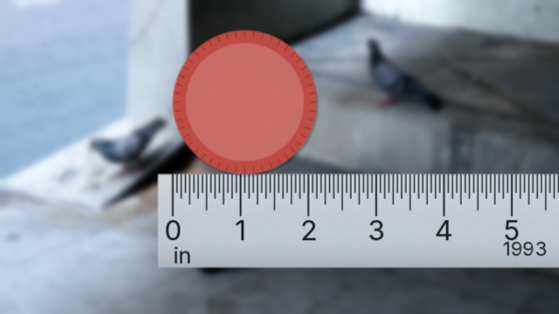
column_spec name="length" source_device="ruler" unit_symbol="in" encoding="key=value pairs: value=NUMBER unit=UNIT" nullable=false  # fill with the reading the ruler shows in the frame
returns value=2.125 unit=in
